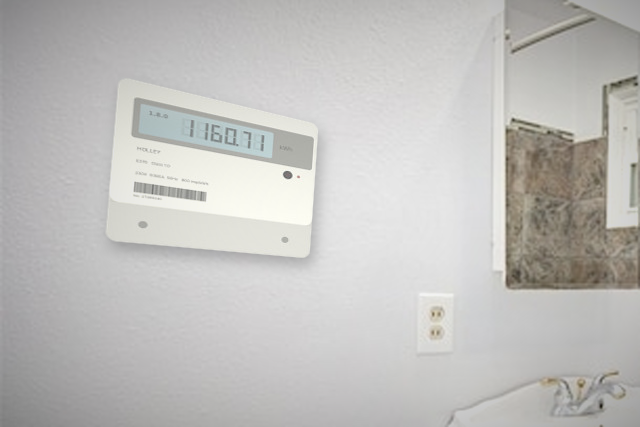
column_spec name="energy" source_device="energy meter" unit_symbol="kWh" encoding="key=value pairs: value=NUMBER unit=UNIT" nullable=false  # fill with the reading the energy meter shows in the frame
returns value=1160.71 unit=kWh
